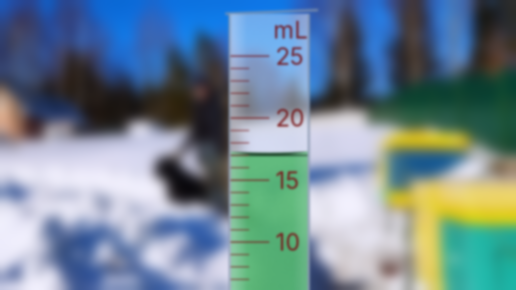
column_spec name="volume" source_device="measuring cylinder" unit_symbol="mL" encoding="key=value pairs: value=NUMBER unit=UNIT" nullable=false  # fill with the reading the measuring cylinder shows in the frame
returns value=17 unit=mL
